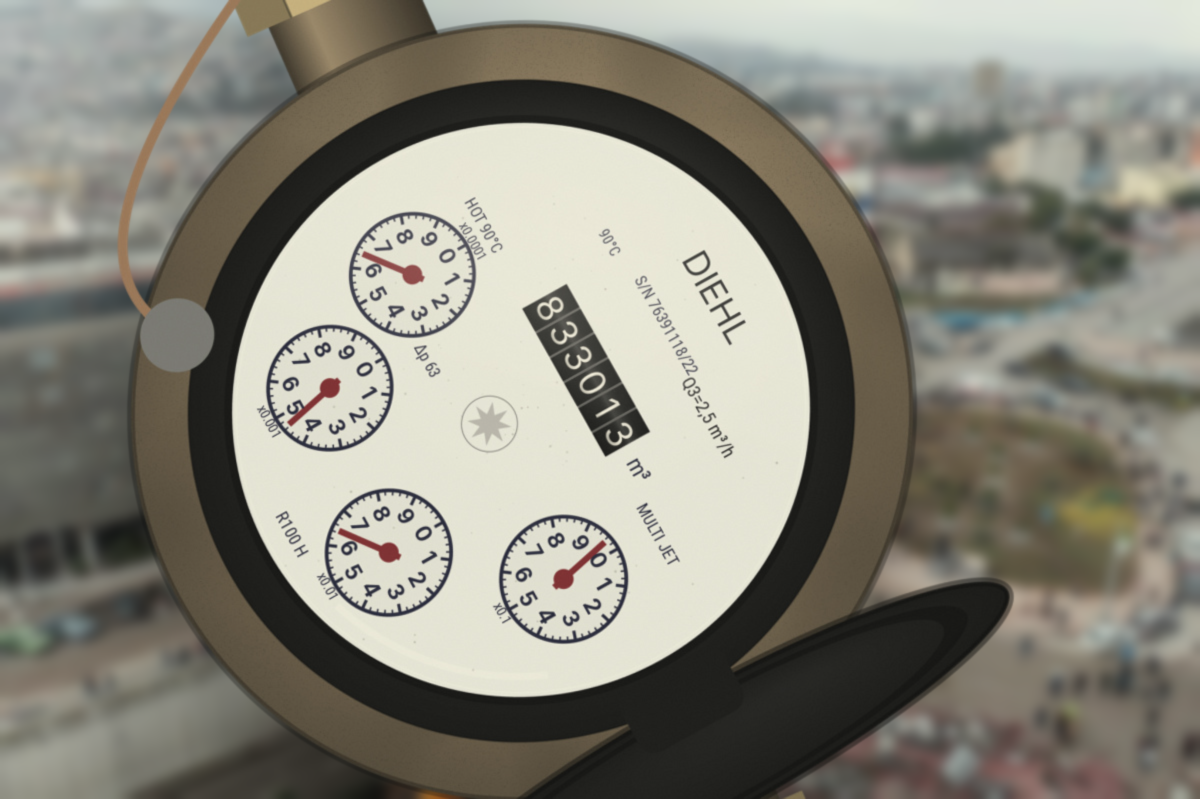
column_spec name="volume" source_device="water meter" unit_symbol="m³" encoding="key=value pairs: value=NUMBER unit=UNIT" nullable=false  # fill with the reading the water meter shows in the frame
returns value=833012.9646 unit=m³
